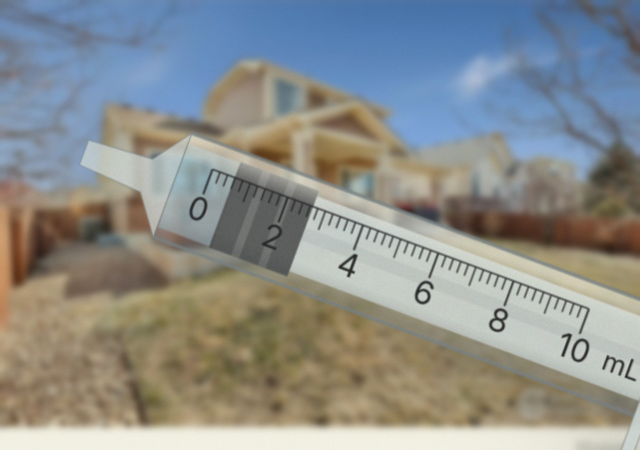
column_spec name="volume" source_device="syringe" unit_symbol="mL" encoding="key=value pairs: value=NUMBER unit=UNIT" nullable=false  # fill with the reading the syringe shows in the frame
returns value=0.6 unit=mL
